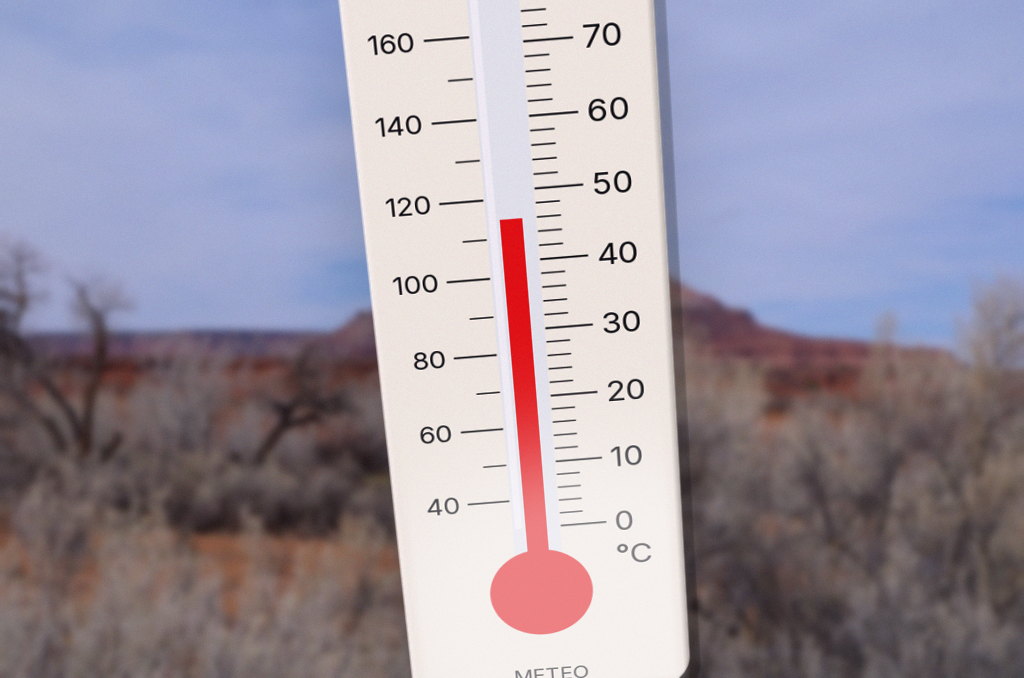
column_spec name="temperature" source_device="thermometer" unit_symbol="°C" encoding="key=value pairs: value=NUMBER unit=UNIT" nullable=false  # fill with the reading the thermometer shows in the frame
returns value=46 unit=°C
